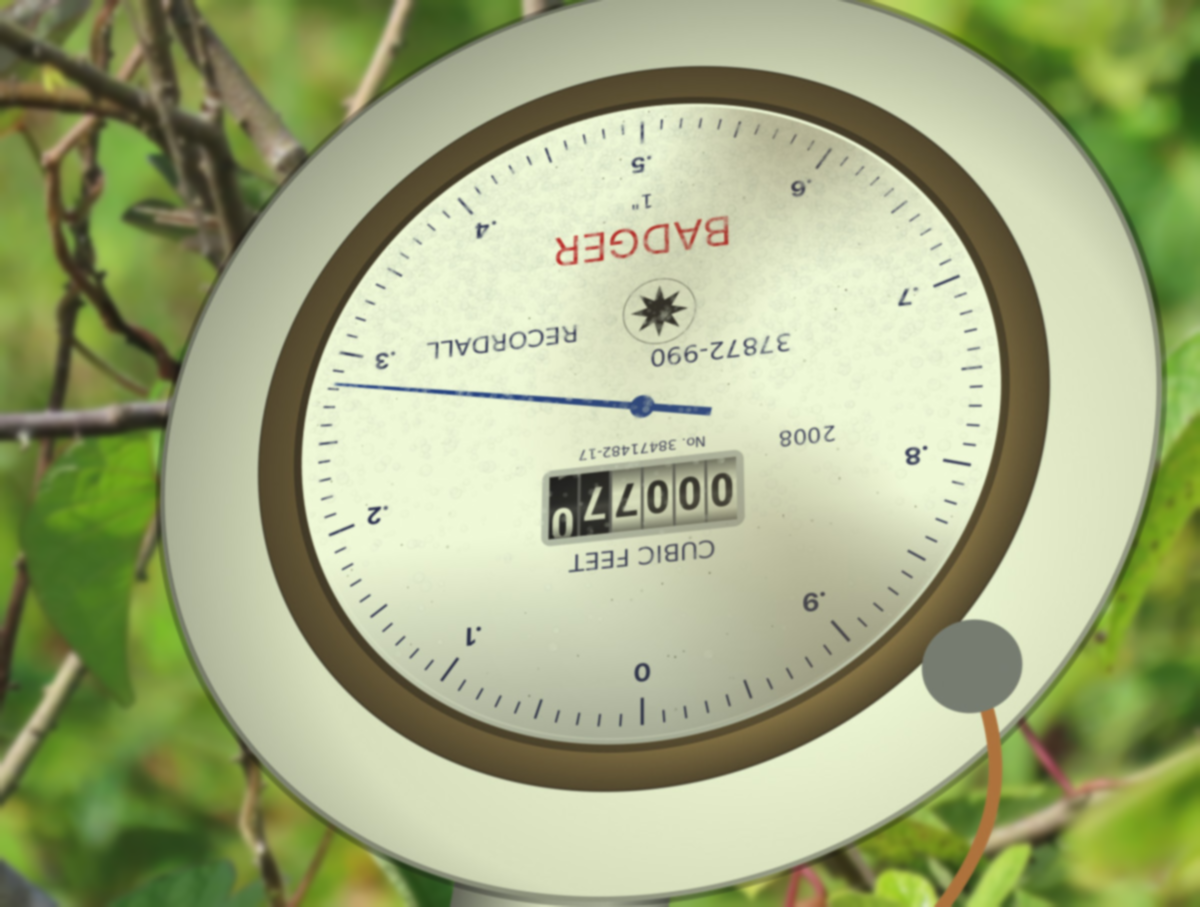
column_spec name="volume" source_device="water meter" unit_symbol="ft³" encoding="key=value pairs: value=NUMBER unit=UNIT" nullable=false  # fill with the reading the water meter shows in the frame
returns value=770.28 unit=ft³
